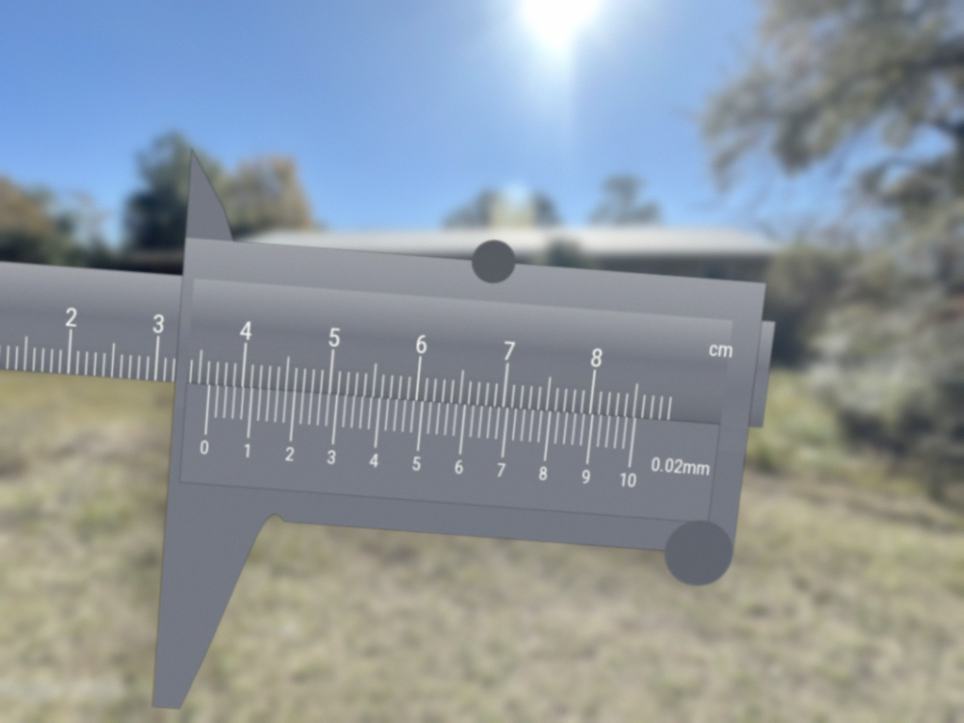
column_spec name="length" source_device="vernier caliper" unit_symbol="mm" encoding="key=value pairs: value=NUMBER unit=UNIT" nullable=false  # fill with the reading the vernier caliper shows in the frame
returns value=36.2 unit=mm
